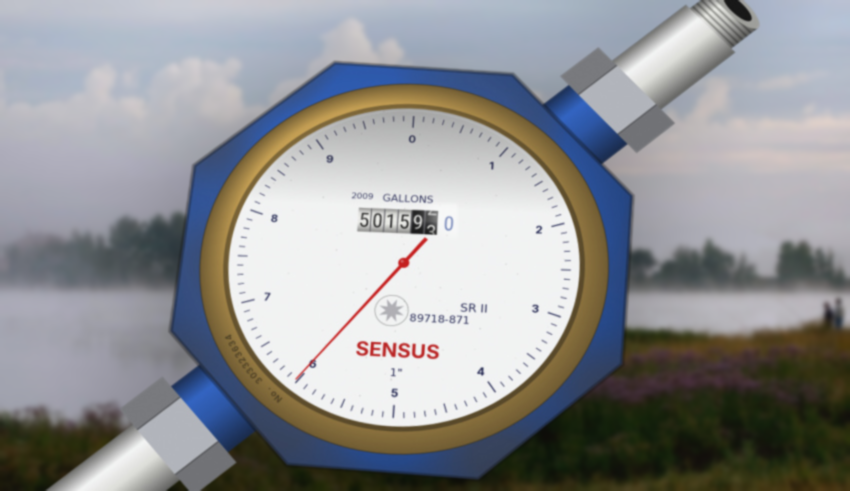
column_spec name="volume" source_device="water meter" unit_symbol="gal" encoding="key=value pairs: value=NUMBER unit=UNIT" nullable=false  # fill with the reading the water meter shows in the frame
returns value=5015926.0 unit=gal
